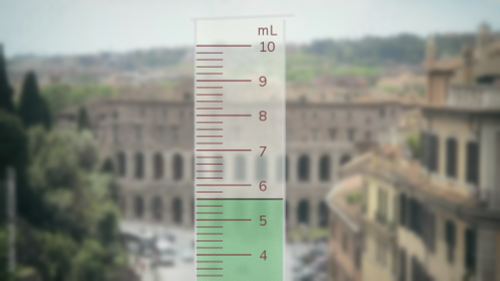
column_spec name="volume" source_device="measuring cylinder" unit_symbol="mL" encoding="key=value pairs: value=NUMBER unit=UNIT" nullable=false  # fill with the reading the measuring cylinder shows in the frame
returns value=5.6 unit=mL
